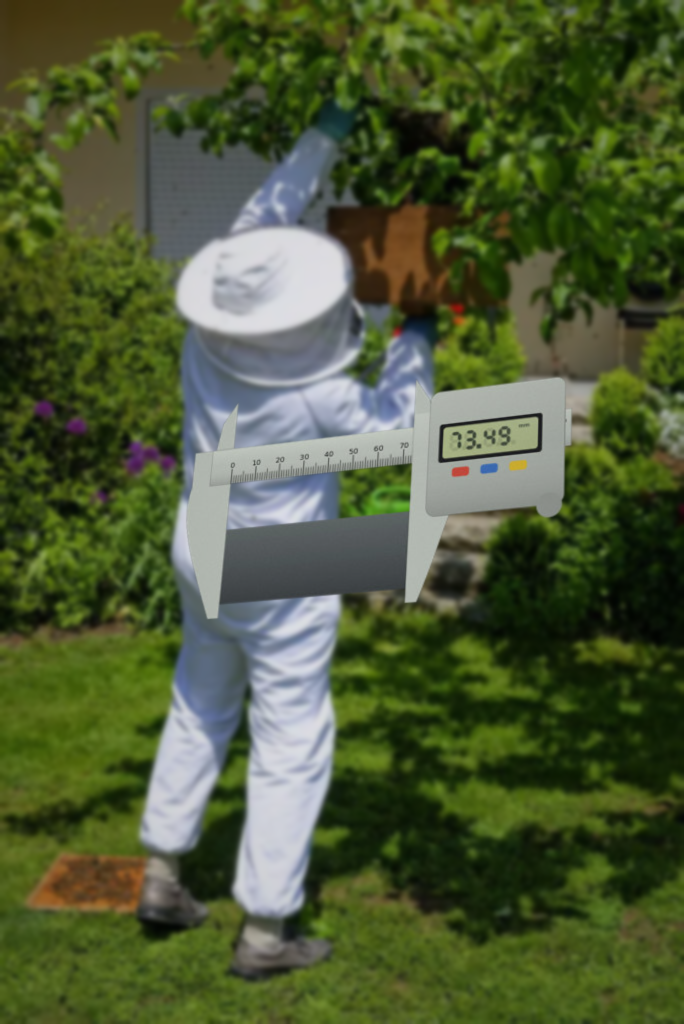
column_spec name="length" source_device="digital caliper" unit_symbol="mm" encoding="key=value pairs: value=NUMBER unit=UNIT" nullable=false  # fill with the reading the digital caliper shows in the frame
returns value=73.49 unit=mm
